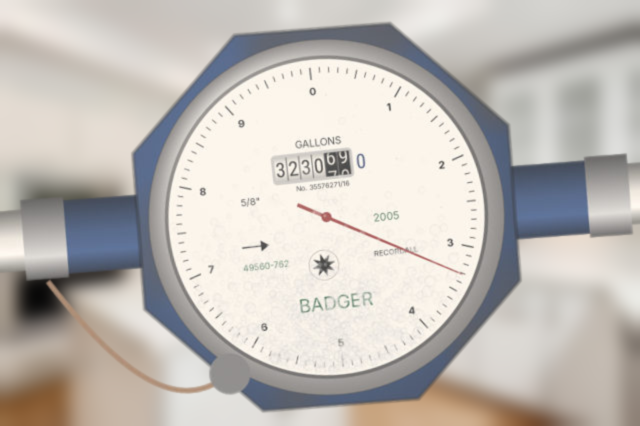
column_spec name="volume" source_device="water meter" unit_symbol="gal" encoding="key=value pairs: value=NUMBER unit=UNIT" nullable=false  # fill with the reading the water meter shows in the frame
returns value=3230693.3 unit=gal
